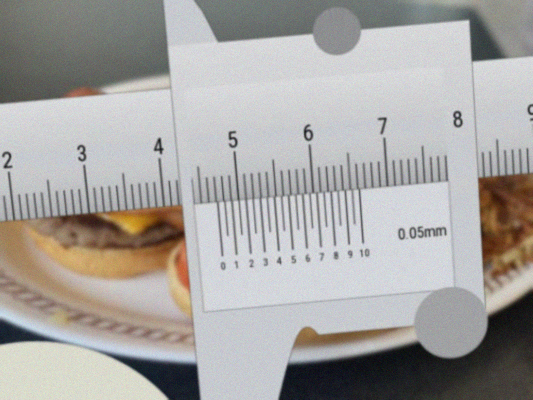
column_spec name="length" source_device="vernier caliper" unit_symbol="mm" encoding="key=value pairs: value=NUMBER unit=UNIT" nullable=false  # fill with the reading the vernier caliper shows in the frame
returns value=47.2 unit=mm
